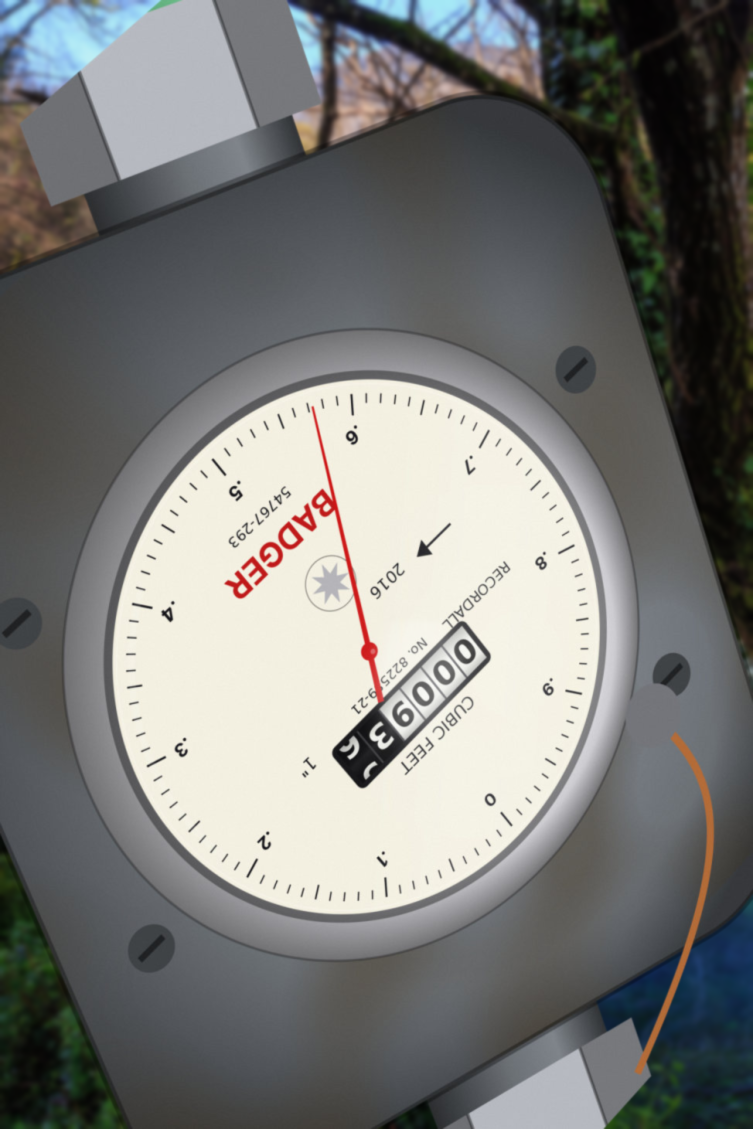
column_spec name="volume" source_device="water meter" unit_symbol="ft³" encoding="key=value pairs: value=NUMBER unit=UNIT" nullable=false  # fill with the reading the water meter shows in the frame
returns value=935.57 unit=ft³
